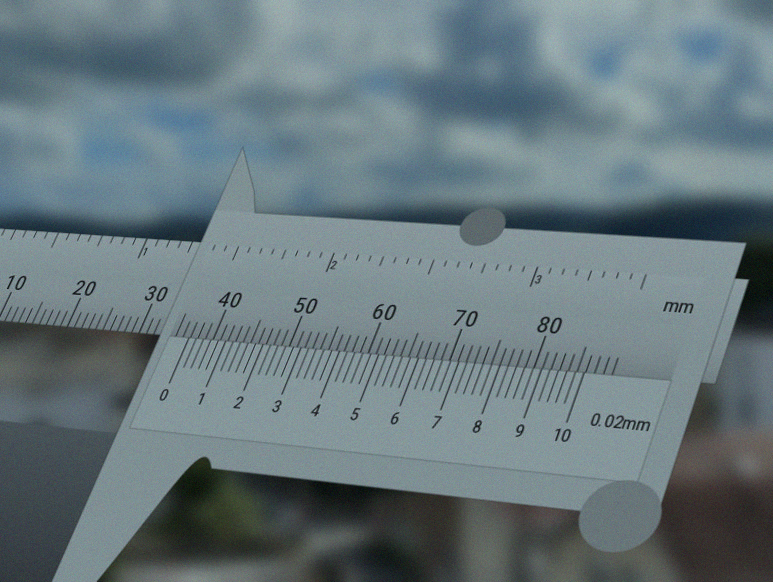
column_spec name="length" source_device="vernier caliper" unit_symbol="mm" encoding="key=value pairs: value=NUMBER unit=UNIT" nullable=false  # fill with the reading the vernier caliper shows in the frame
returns value=36.8 unit=mm
